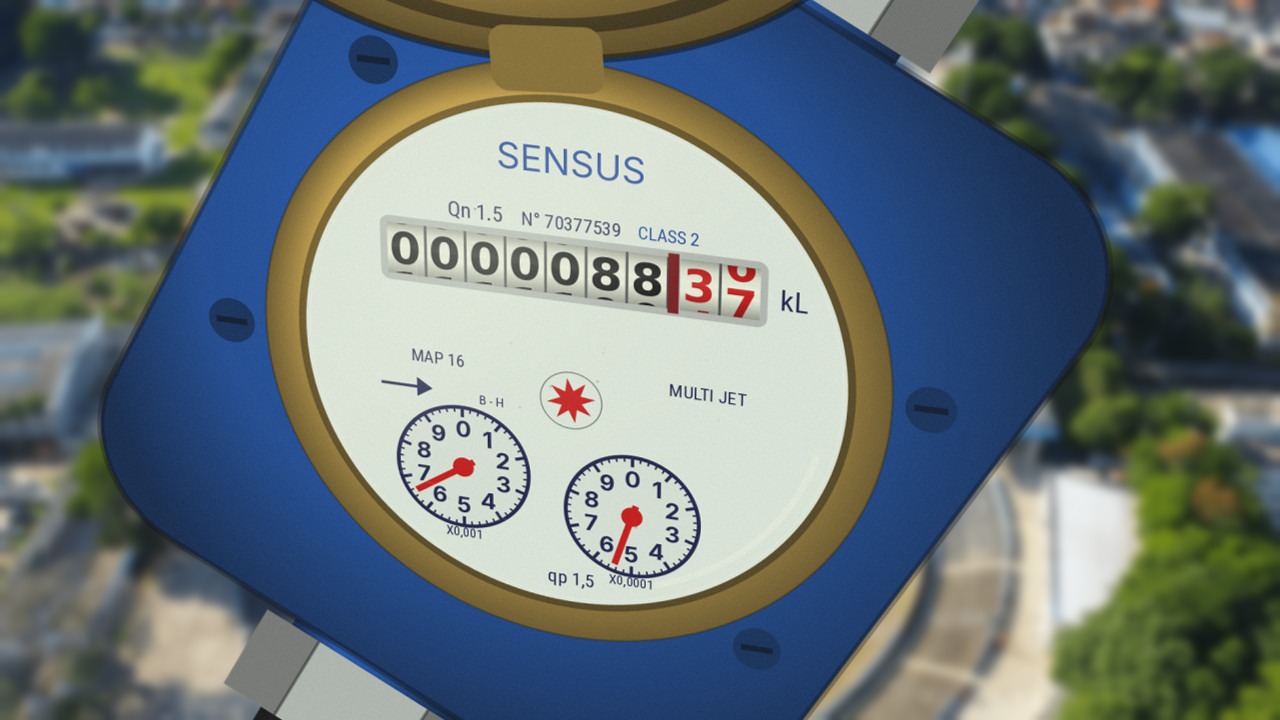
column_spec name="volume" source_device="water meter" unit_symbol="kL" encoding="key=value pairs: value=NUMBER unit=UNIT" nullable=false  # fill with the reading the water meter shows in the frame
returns value=88.3665 unit=kL
